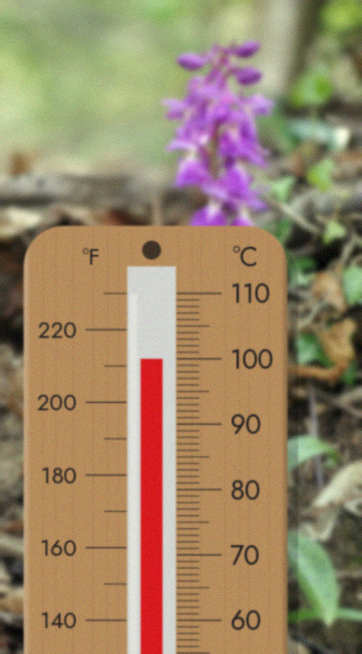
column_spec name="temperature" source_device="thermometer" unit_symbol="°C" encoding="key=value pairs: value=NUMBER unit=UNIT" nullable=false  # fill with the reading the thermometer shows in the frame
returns value=100 unit=°C
